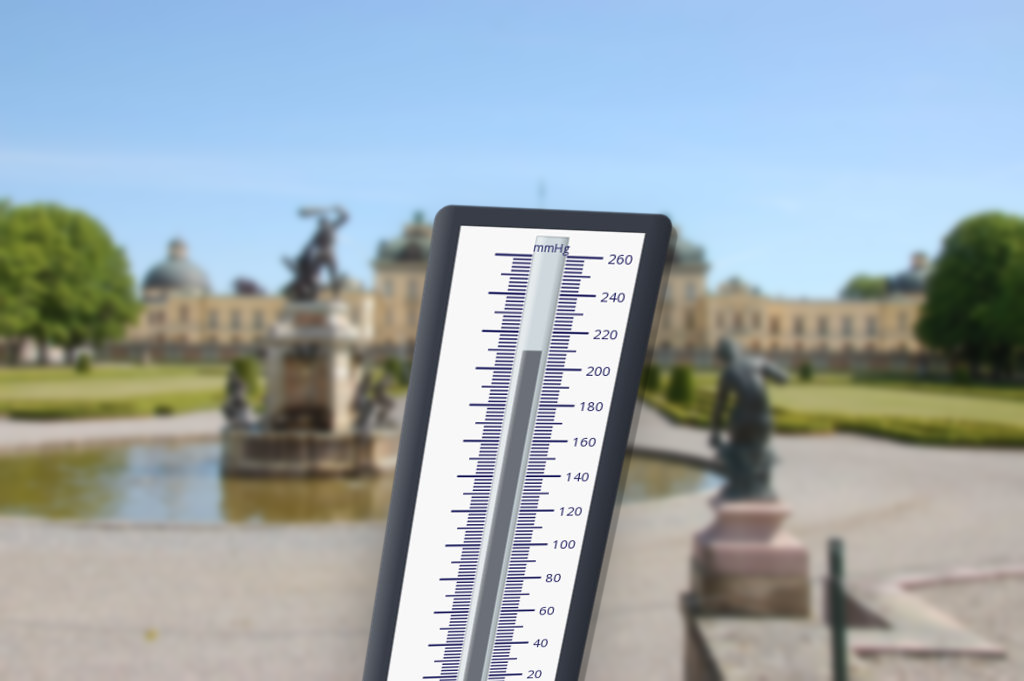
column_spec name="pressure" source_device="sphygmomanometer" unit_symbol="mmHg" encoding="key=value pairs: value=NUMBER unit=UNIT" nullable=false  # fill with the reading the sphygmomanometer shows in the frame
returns value=210 unit=mmHg
